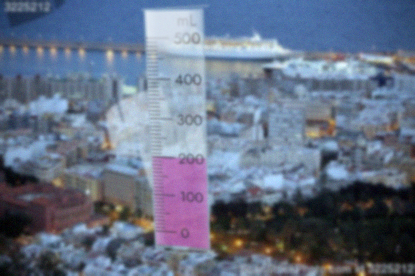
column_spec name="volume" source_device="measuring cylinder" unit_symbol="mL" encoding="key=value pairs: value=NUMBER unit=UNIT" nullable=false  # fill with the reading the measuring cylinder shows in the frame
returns value=200 unit=mL
